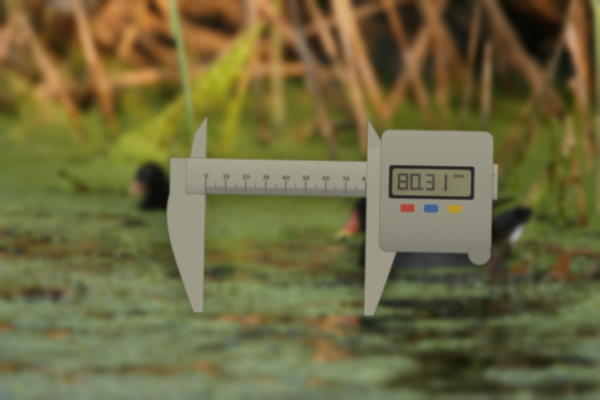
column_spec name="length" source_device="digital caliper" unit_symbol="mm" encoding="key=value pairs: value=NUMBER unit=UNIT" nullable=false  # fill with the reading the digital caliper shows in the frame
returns value=80.31 unit=mm
